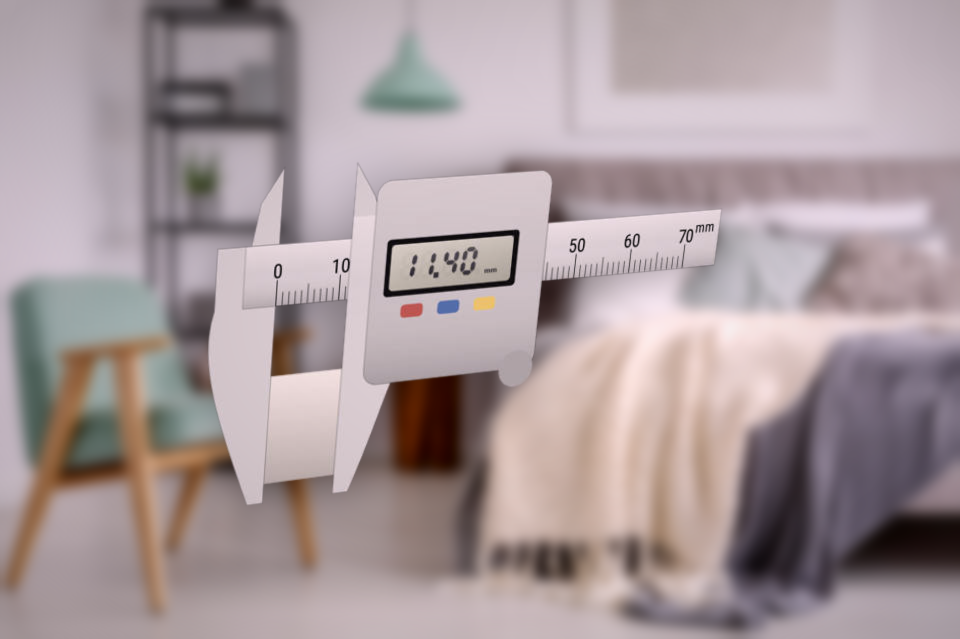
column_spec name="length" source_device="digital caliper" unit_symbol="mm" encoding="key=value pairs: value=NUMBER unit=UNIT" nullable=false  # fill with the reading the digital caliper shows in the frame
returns value=11.40 unit=mm
